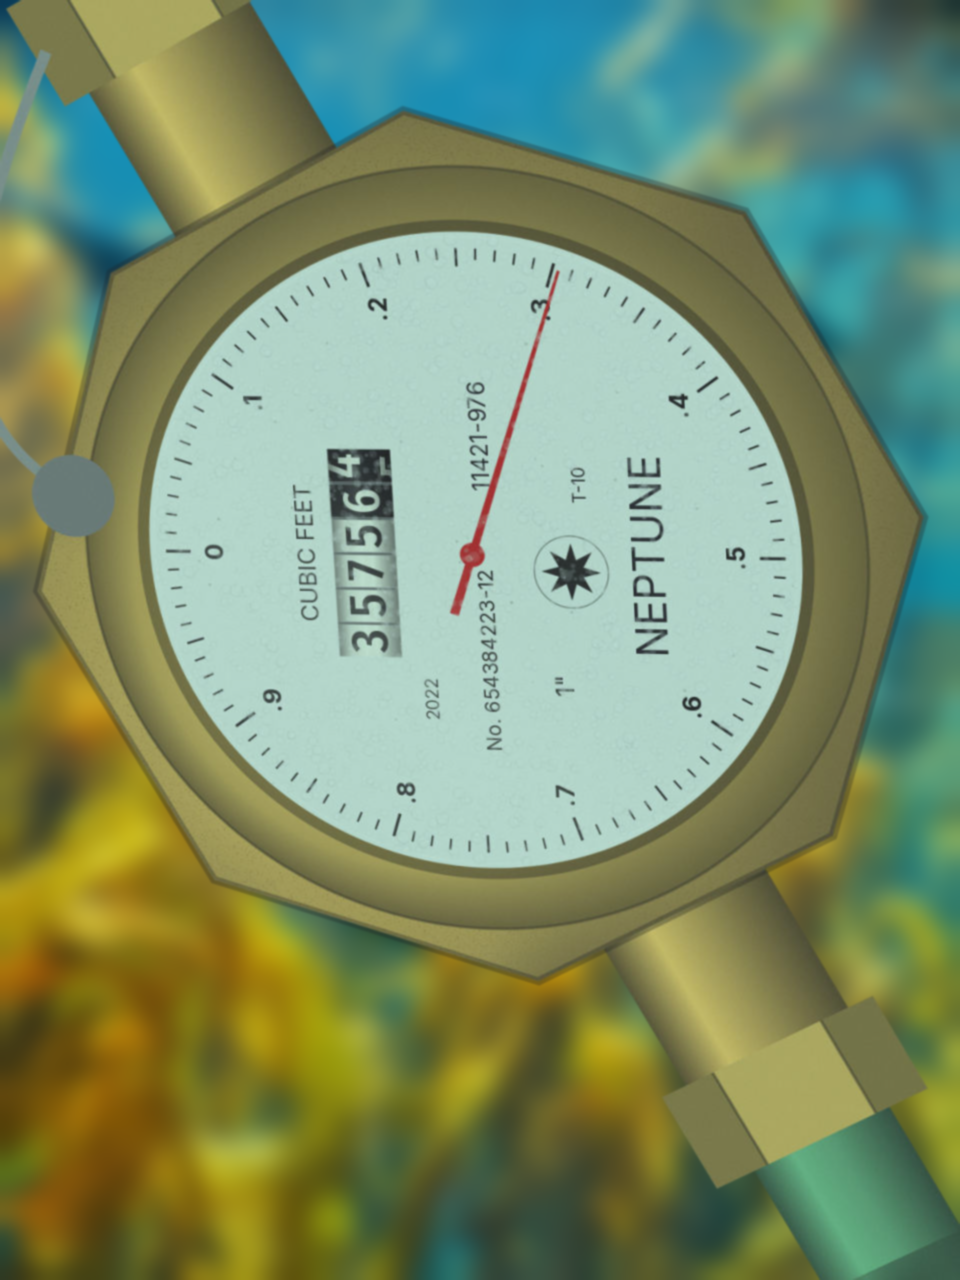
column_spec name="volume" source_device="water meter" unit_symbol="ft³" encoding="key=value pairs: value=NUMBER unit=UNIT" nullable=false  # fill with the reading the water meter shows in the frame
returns value=357564.30 unit=ft³
